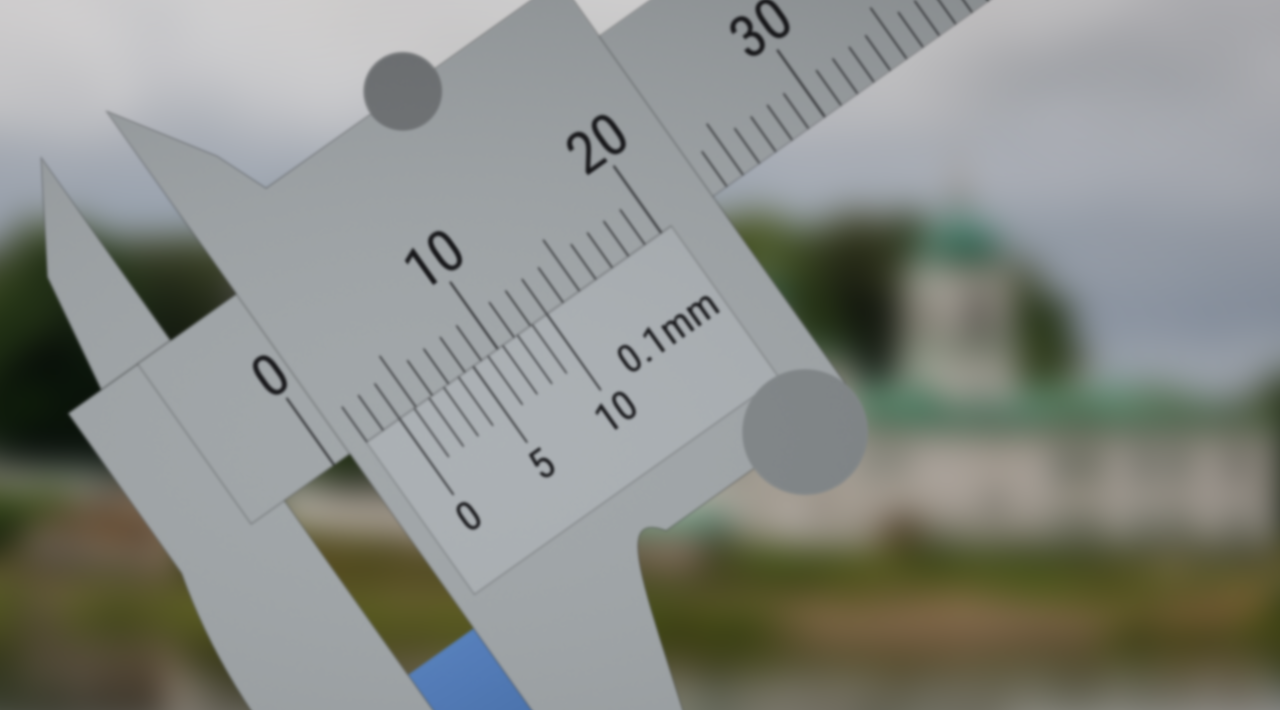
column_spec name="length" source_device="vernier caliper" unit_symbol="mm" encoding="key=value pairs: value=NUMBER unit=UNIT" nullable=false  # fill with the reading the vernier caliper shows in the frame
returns value=4.0 unit=mm
